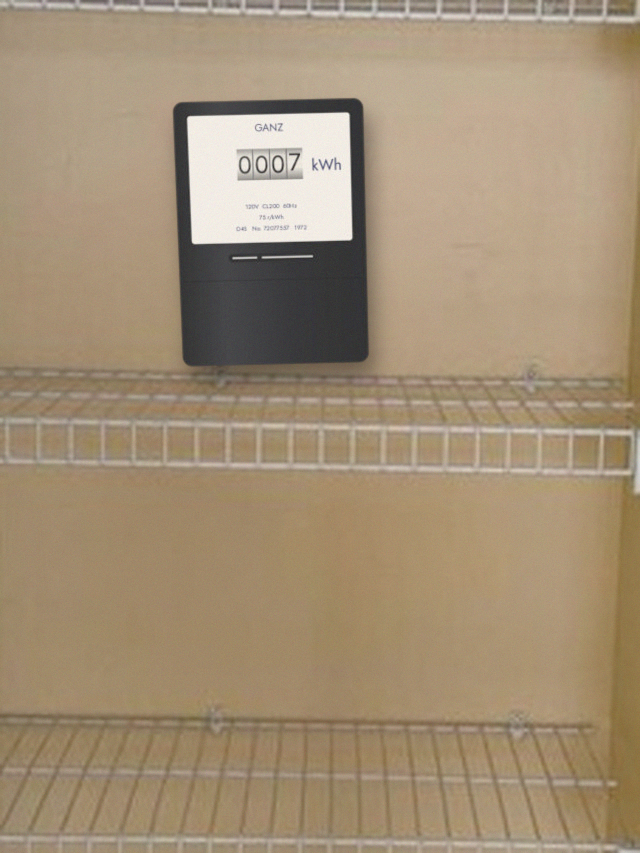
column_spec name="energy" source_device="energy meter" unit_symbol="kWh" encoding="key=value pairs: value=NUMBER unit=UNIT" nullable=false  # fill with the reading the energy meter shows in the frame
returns value=7 unit=kWh
